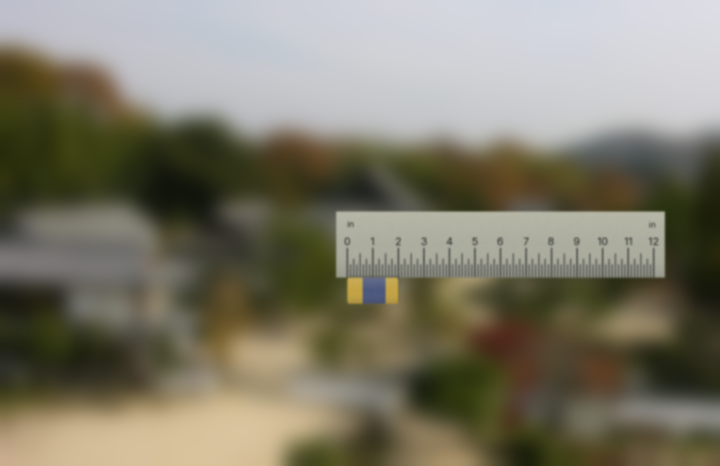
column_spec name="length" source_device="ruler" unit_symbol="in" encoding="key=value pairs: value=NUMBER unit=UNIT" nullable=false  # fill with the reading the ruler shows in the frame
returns value=2 unit=in
